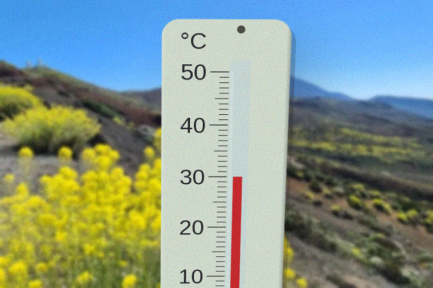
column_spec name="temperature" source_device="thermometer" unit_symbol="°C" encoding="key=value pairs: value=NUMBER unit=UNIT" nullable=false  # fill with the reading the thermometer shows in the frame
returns value=30 unit=°C
